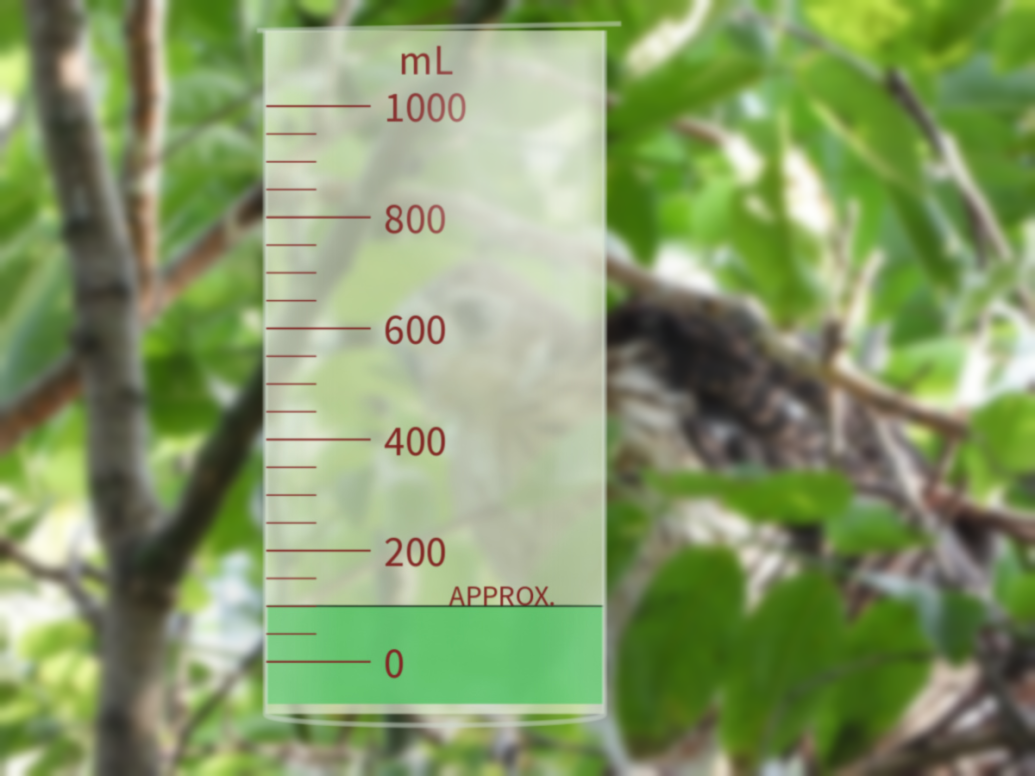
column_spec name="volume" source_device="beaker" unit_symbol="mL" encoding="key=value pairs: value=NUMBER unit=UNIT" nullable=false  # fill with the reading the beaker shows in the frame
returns value=100 unit=mL
